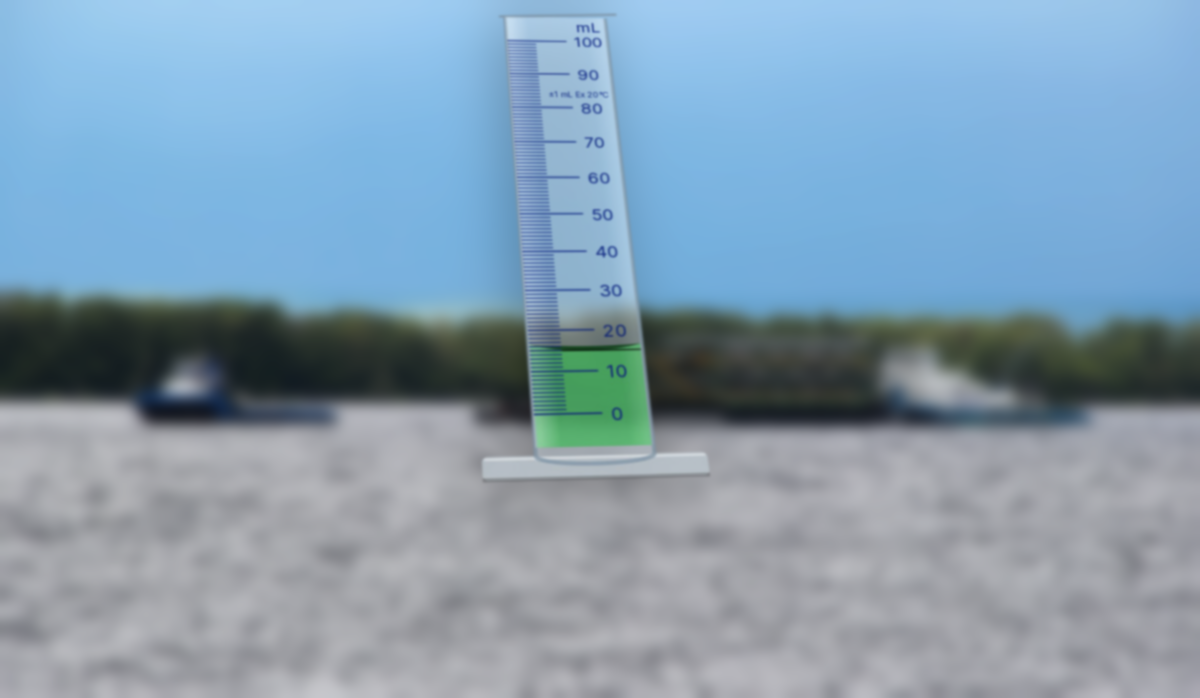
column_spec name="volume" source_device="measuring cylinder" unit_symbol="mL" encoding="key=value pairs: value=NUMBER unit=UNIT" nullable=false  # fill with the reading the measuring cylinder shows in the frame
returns value=15 unit=mL
